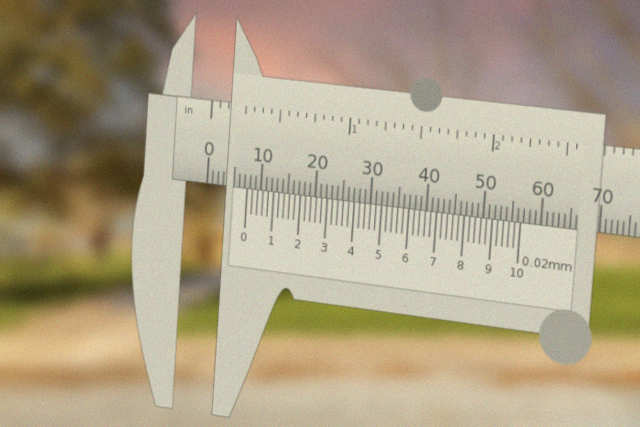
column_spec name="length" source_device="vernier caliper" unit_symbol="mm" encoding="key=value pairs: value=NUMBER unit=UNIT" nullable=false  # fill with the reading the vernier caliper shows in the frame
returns value=7.5 unit=mm
